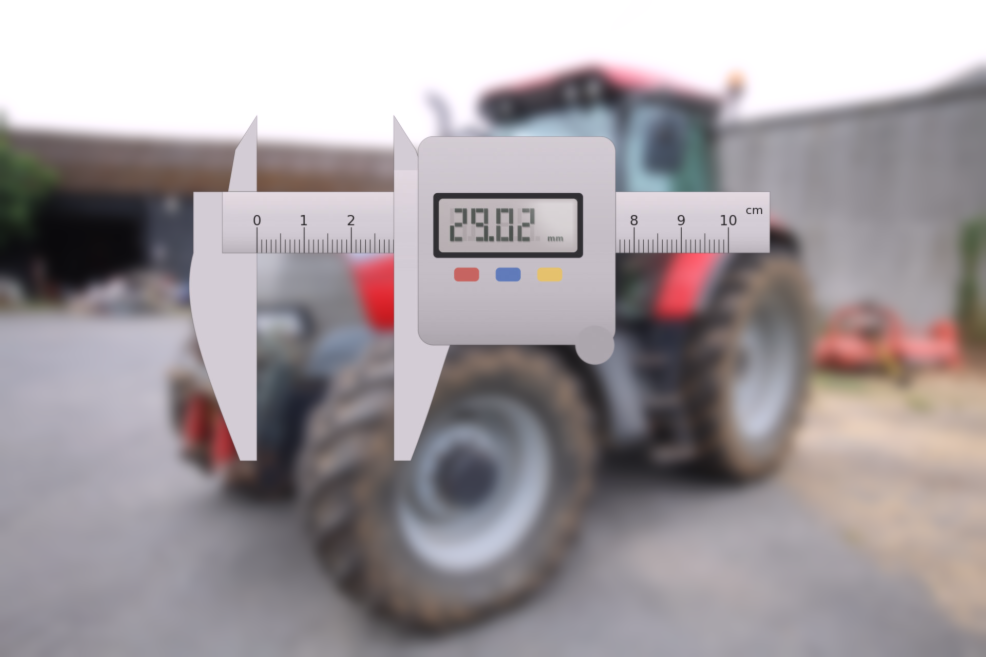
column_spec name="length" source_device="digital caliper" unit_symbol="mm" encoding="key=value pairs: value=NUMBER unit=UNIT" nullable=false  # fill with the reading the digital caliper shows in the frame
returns value=29.02 unit=mm
